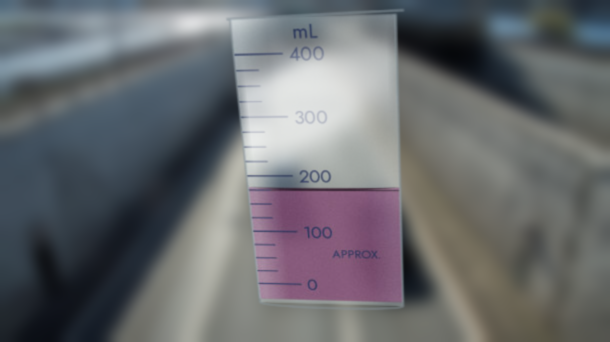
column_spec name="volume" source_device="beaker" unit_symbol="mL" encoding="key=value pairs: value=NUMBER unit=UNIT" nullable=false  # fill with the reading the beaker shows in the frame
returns value=175 unit=mL
